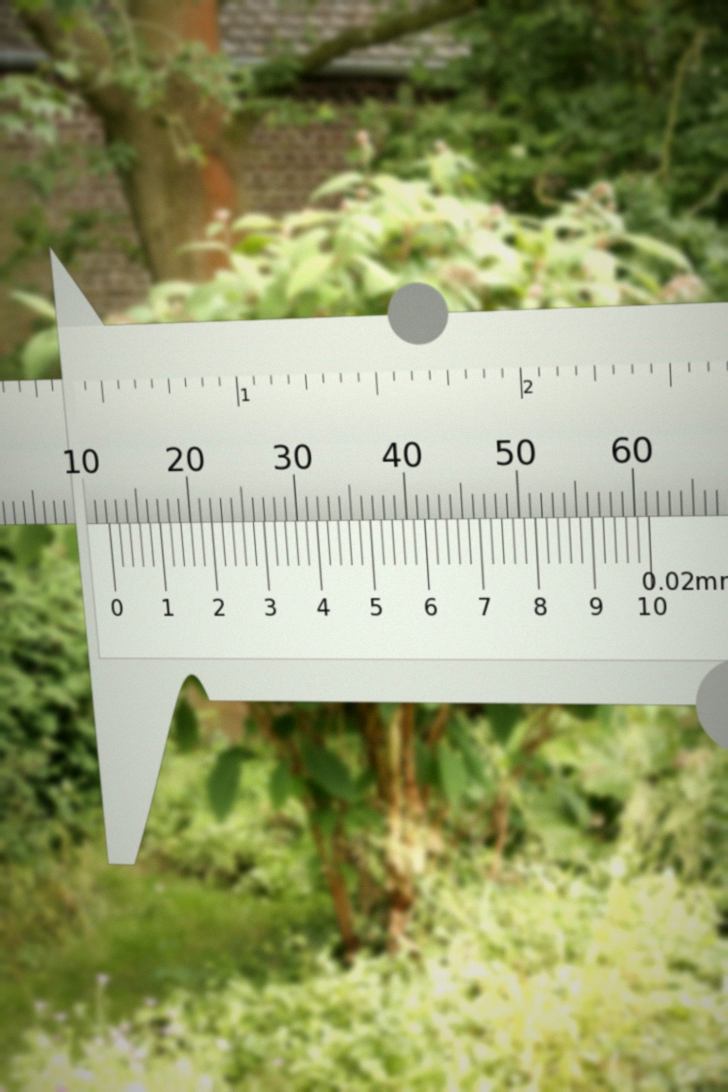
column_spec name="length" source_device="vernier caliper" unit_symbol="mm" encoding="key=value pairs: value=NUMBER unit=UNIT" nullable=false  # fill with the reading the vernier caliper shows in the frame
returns value=12.2 unit=mm
